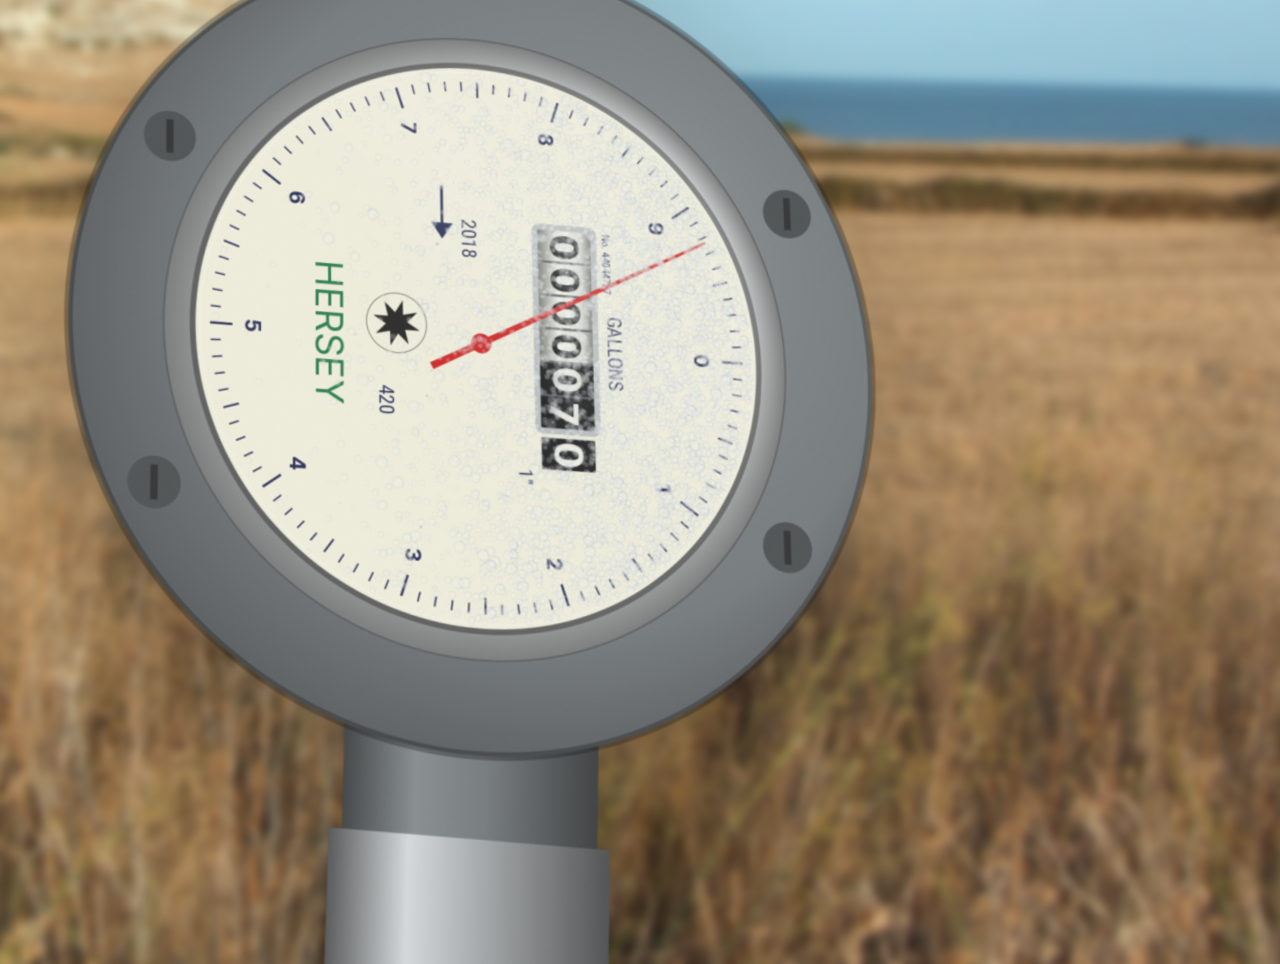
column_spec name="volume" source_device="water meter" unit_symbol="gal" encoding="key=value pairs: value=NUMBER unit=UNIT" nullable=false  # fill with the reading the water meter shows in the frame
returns value=69.2 unit=gal
